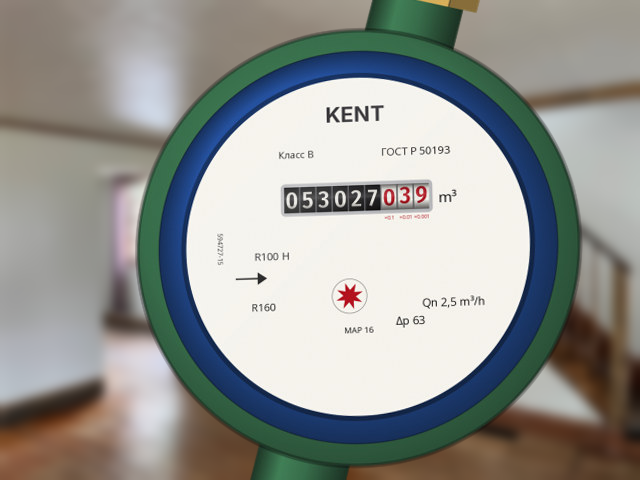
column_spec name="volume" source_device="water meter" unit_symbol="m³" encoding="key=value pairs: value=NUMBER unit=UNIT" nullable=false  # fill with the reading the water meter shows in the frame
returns value=53027.039 unit=m³
